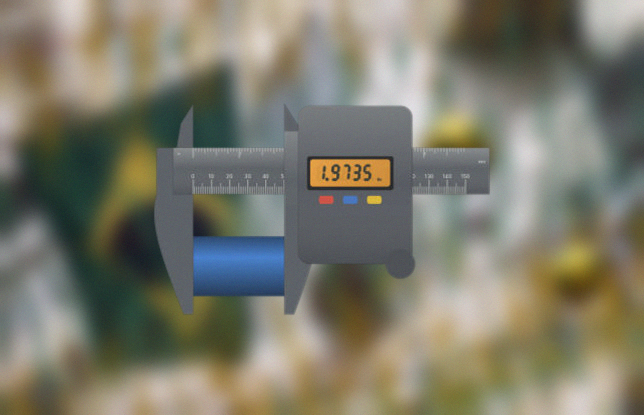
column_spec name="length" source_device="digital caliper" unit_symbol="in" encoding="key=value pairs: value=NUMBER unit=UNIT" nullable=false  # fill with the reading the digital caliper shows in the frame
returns value=1.9735 unit=in
